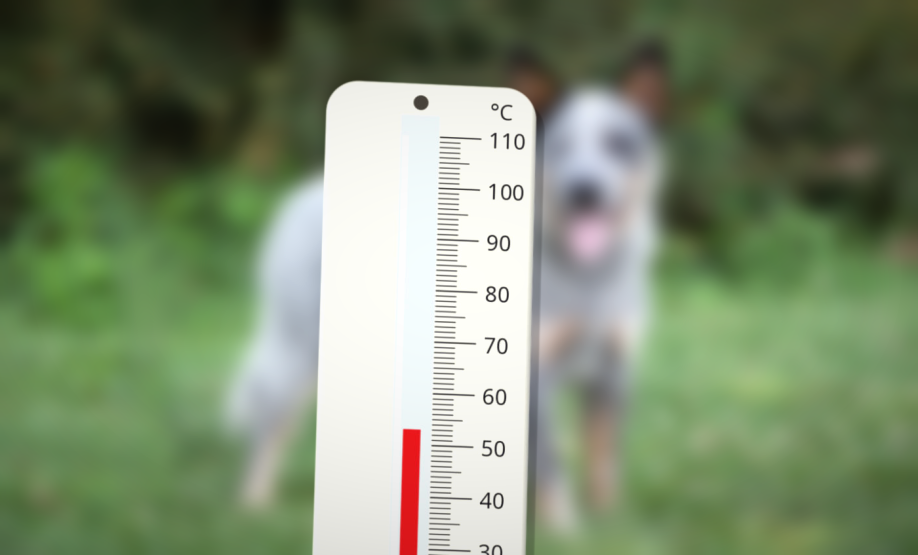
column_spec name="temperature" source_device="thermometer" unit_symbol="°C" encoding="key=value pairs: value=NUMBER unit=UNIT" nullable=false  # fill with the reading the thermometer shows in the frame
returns value=53 unit=°C
